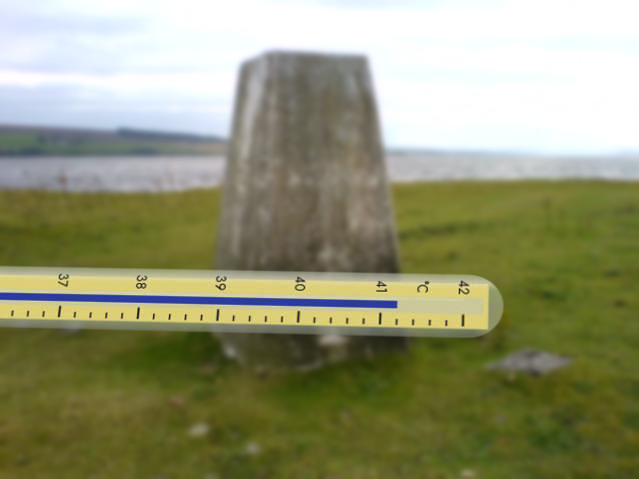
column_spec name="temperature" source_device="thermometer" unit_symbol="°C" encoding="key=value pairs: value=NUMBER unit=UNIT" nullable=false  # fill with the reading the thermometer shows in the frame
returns value=41.2 unit=°C
